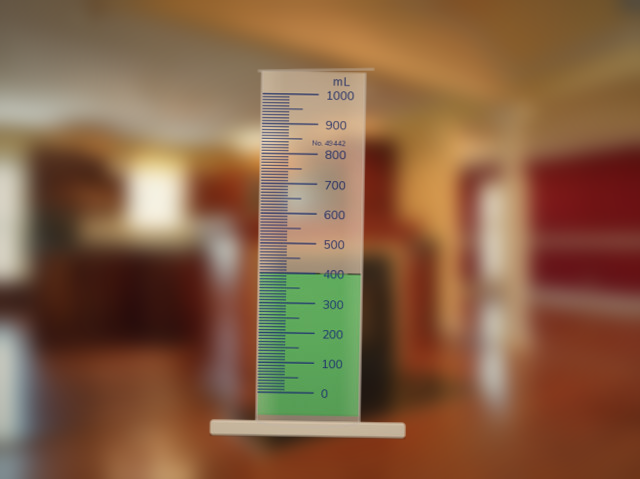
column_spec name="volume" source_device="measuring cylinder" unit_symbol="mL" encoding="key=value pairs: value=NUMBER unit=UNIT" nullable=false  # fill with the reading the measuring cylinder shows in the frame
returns value=400 unit=mL
